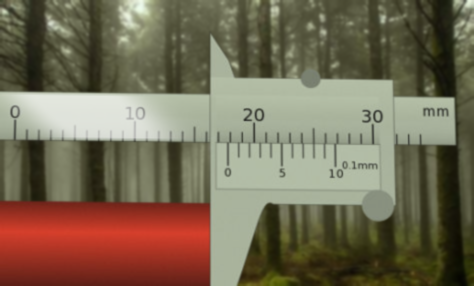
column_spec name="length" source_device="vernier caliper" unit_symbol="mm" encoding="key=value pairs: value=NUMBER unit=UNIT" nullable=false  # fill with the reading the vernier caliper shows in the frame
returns value=17.8 unit=mm
